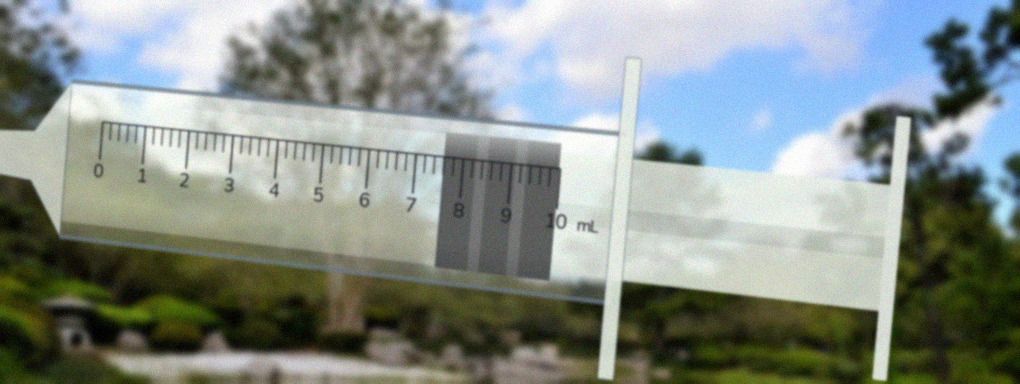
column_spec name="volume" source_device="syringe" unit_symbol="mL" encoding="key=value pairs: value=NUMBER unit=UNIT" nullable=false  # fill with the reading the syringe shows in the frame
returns value=7.6 unit=mL
